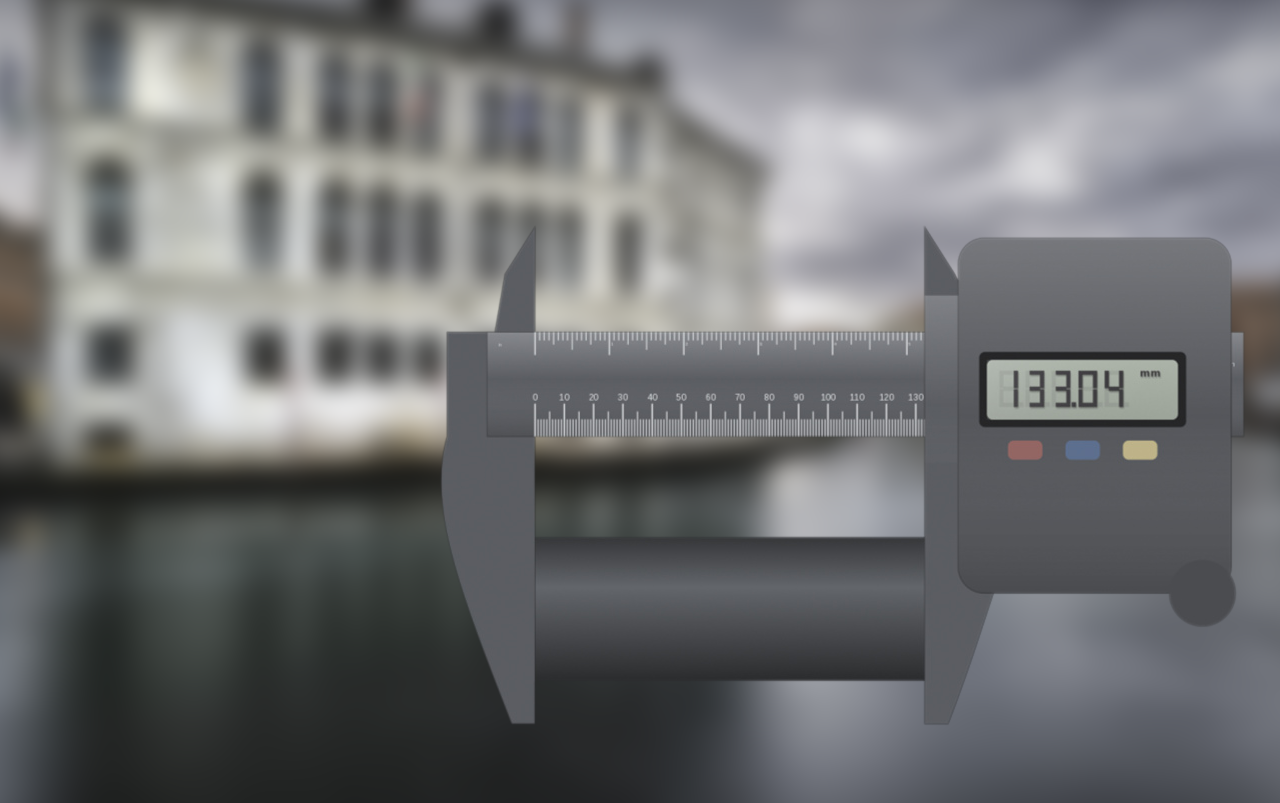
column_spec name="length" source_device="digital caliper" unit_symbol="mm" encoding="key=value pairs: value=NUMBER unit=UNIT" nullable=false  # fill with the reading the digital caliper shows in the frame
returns value=133.04 unit=mm
